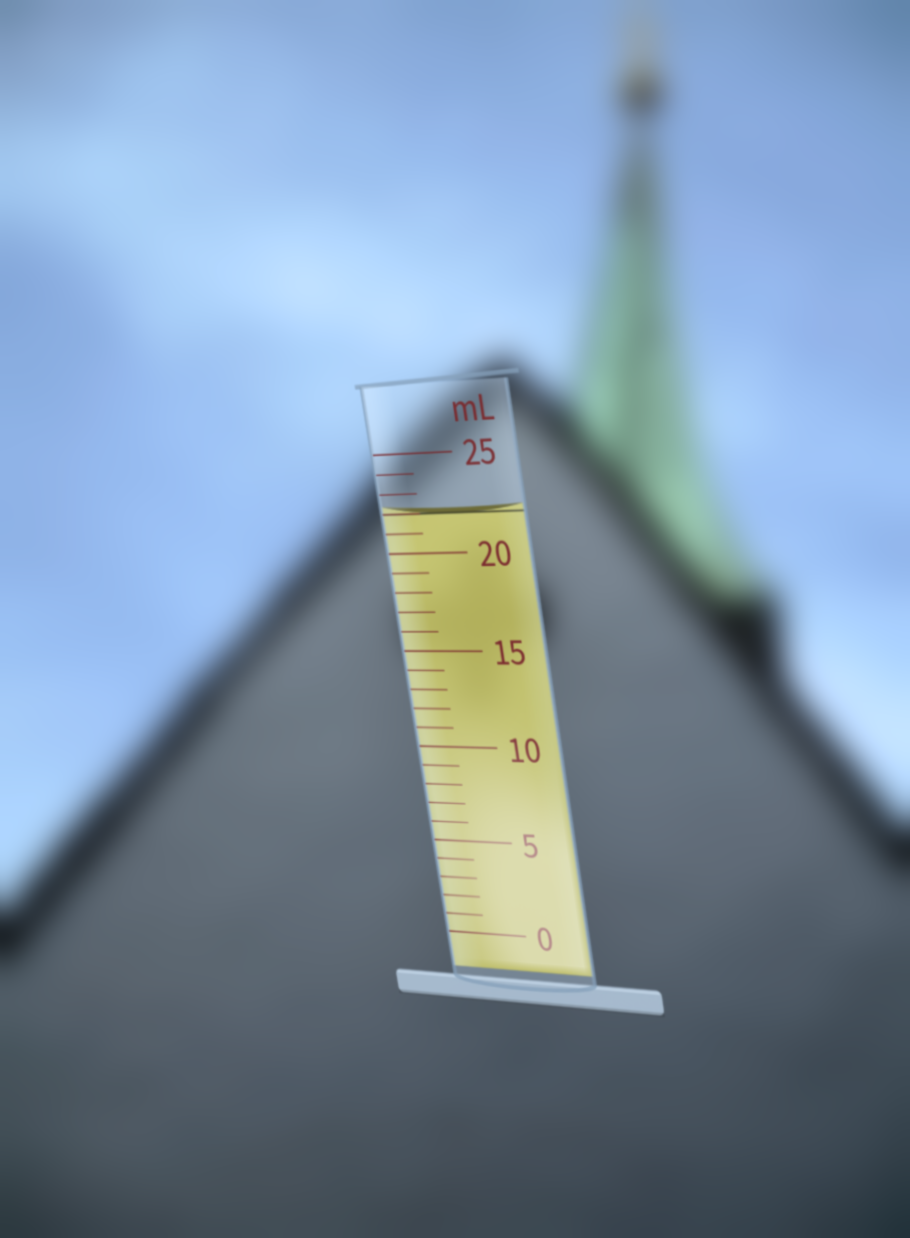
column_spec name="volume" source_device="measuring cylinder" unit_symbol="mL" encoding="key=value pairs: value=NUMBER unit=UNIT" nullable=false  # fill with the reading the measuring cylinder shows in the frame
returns value=22 unit=mL
